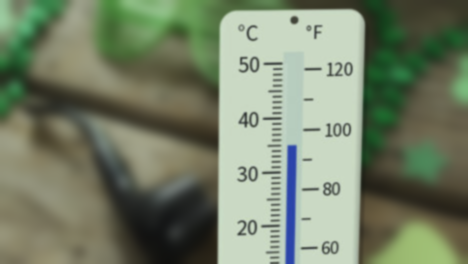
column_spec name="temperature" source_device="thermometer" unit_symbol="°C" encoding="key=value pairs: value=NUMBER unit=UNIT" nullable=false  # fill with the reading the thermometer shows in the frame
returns value=35 unit=°C
